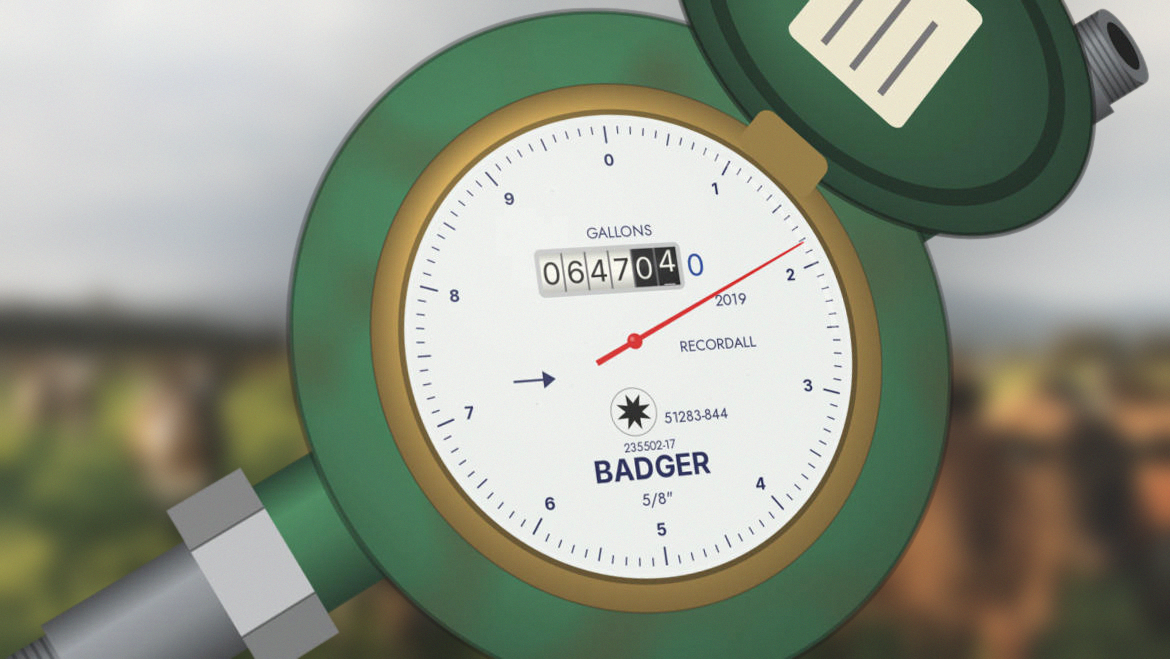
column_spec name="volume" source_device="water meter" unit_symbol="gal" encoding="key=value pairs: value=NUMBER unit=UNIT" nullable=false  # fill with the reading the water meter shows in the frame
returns value=647041.8 unit=gal
